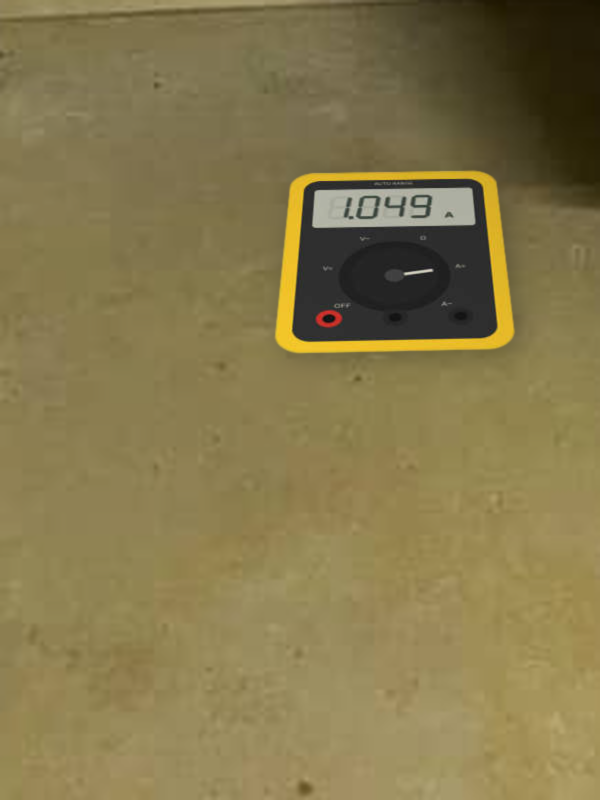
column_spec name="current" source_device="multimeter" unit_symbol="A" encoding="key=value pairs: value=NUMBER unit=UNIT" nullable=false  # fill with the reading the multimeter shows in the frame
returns value=1.049 unit=A
